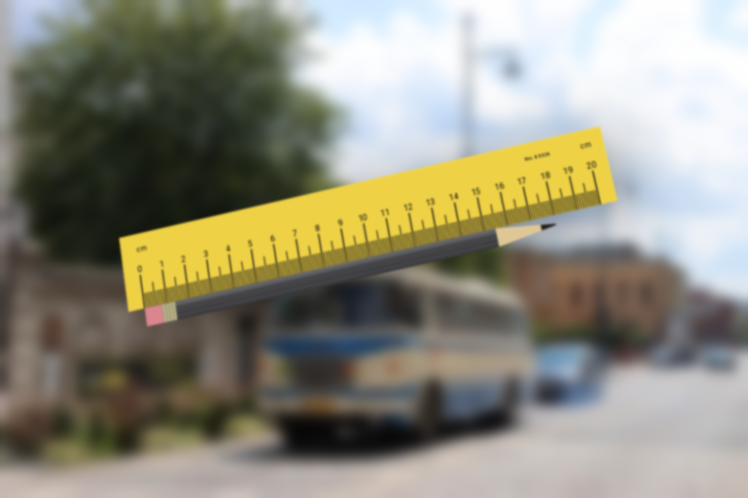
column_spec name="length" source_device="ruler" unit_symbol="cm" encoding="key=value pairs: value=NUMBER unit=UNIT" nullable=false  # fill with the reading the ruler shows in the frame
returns value=18 unit=cm
